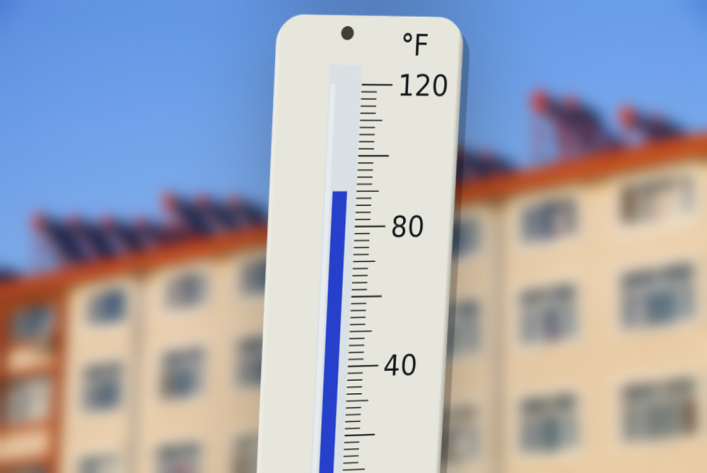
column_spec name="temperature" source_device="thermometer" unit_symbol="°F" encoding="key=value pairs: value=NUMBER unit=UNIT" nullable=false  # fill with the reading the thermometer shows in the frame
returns value=90 unit=°F
